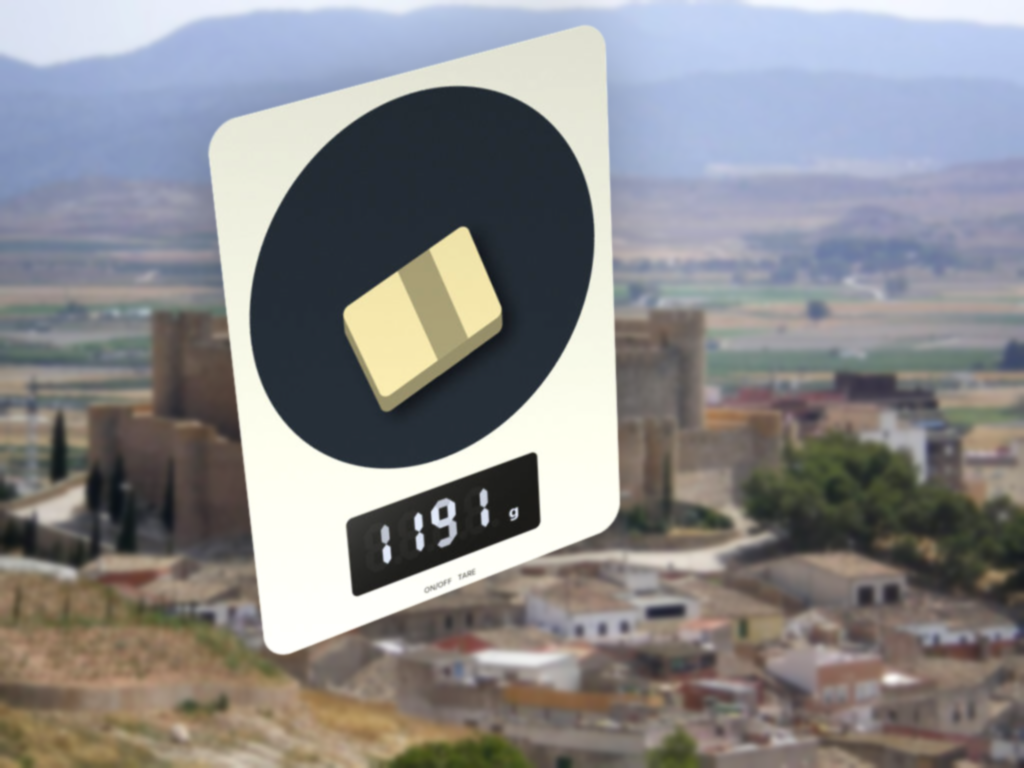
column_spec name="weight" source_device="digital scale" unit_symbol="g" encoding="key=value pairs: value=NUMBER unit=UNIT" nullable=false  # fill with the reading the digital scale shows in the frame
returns value=1191 unit=g
